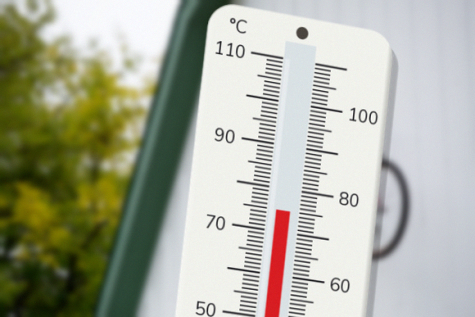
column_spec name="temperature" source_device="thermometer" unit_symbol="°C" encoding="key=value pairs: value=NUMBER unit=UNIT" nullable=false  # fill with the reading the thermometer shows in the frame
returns value=75 unit=°C
